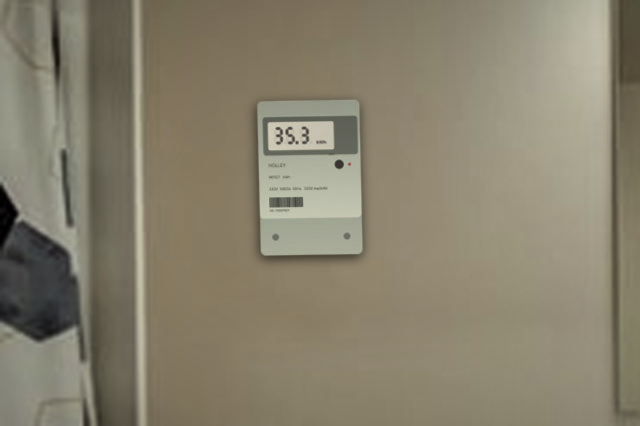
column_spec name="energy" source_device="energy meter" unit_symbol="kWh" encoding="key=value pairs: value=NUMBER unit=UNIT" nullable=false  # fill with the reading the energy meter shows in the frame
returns value=35.3 unit=kWh
